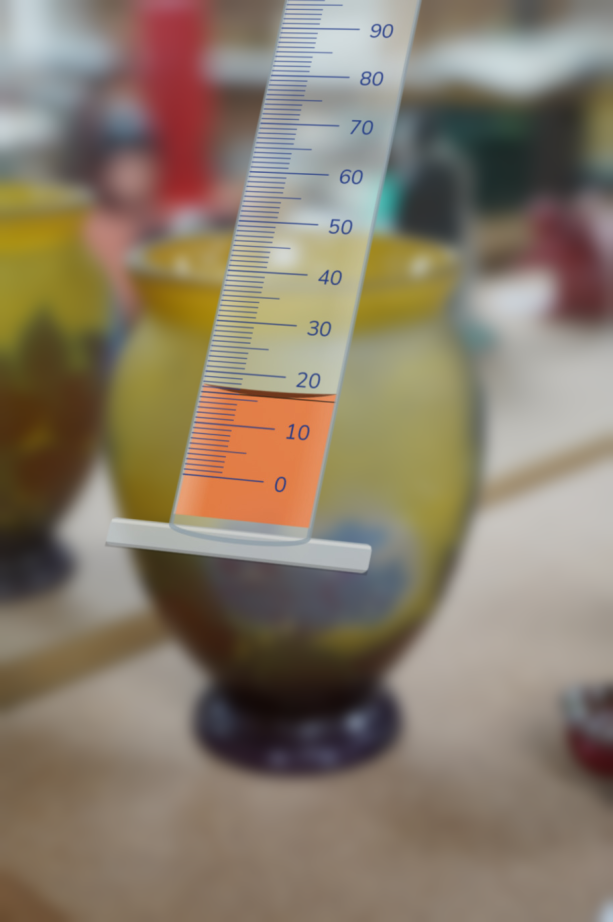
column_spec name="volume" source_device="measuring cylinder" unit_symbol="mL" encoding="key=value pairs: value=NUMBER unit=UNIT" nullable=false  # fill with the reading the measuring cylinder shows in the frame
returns value=16 unit=mL
